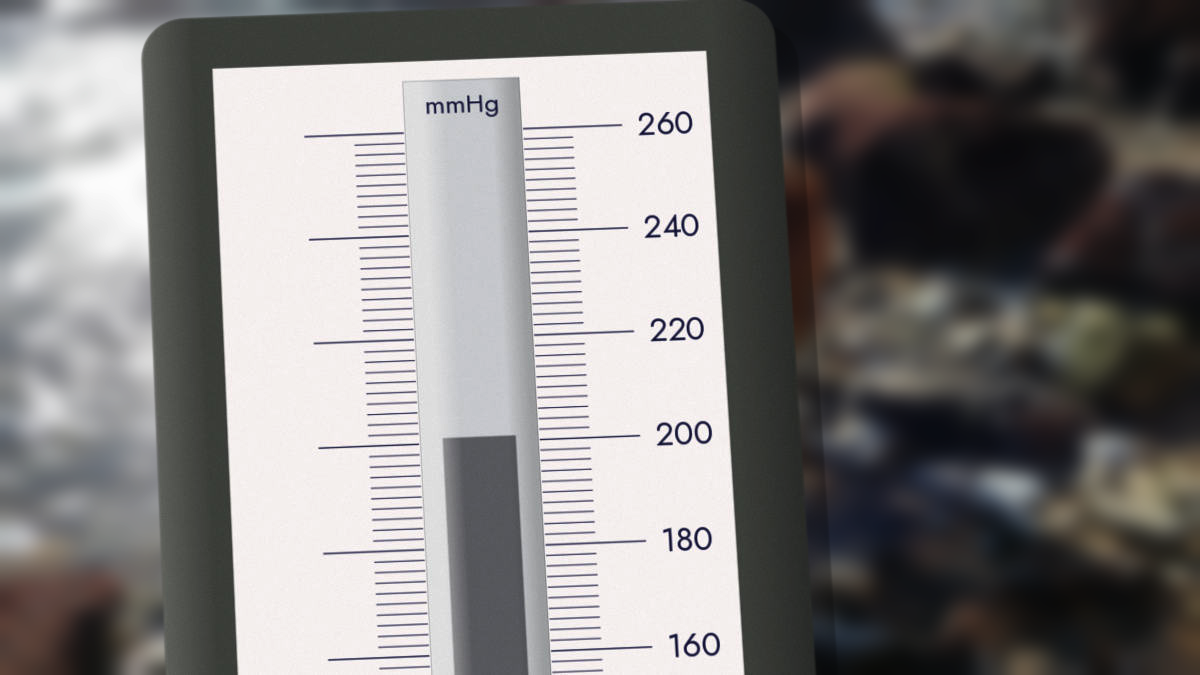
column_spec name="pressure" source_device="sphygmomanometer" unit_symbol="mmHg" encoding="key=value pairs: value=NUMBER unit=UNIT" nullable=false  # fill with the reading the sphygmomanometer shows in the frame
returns value=201 unit=mmHg
